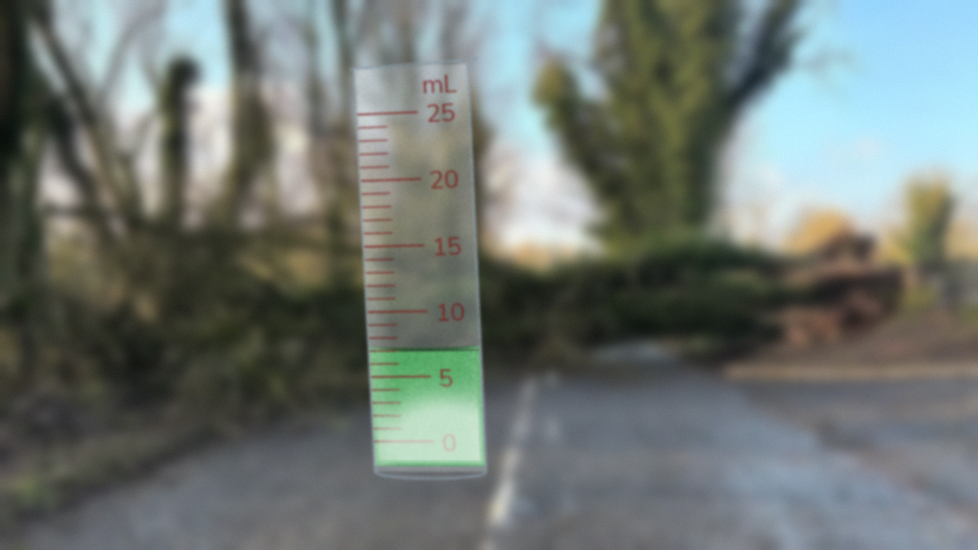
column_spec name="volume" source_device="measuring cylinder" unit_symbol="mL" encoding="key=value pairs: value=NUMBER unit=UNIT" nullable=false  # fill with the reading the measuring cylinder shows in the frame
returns value=7 unit=mL
